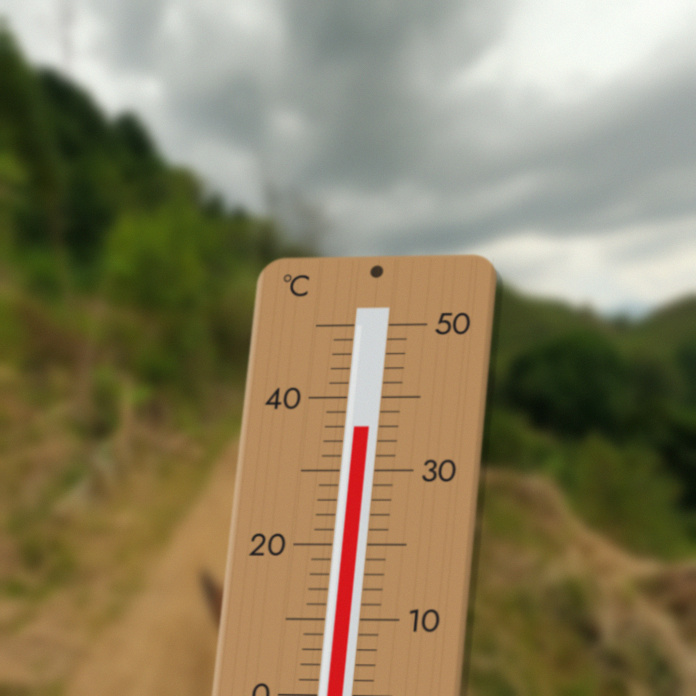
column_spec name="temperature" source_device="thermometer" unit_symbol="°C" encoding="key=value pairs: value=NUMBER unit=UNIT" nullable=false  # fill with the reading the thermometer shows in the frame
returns value=36 unit=°C
